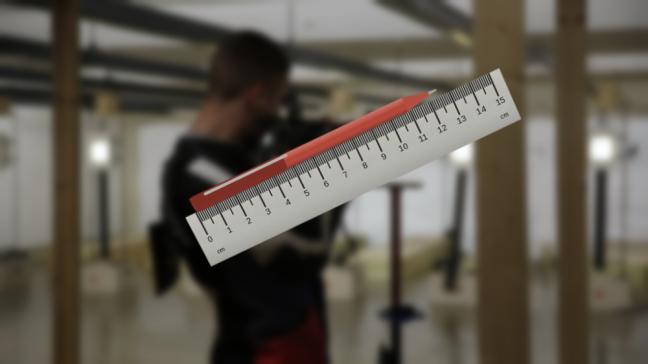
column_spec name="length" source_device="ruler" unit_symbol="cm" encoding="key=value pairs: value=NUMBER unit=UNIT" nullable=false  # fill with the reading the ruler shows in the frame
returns value=12.5 unit=cm
